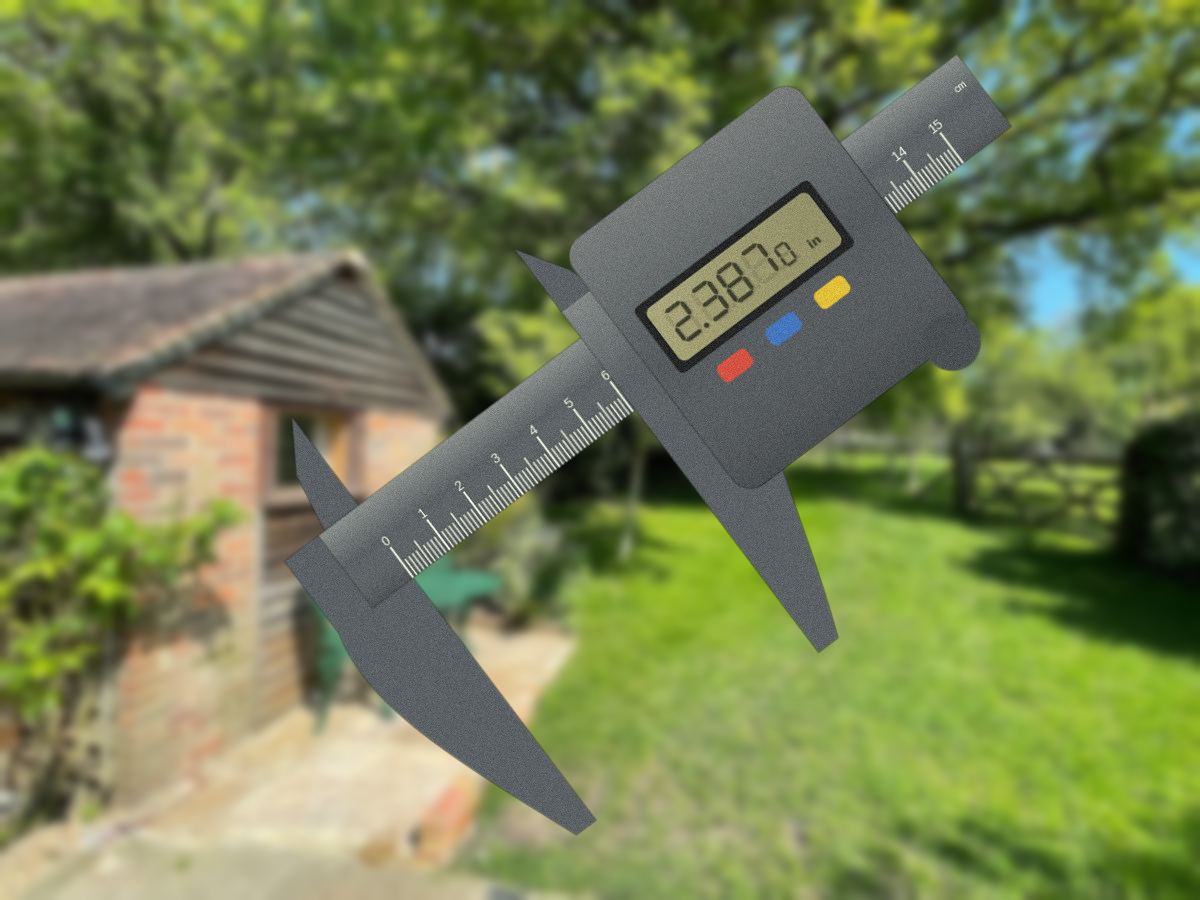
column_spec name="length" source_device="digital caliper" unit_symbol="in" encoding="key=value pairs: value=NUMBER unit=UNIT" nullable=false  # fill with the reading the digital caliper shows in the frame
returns value=2.3870 unit=in
